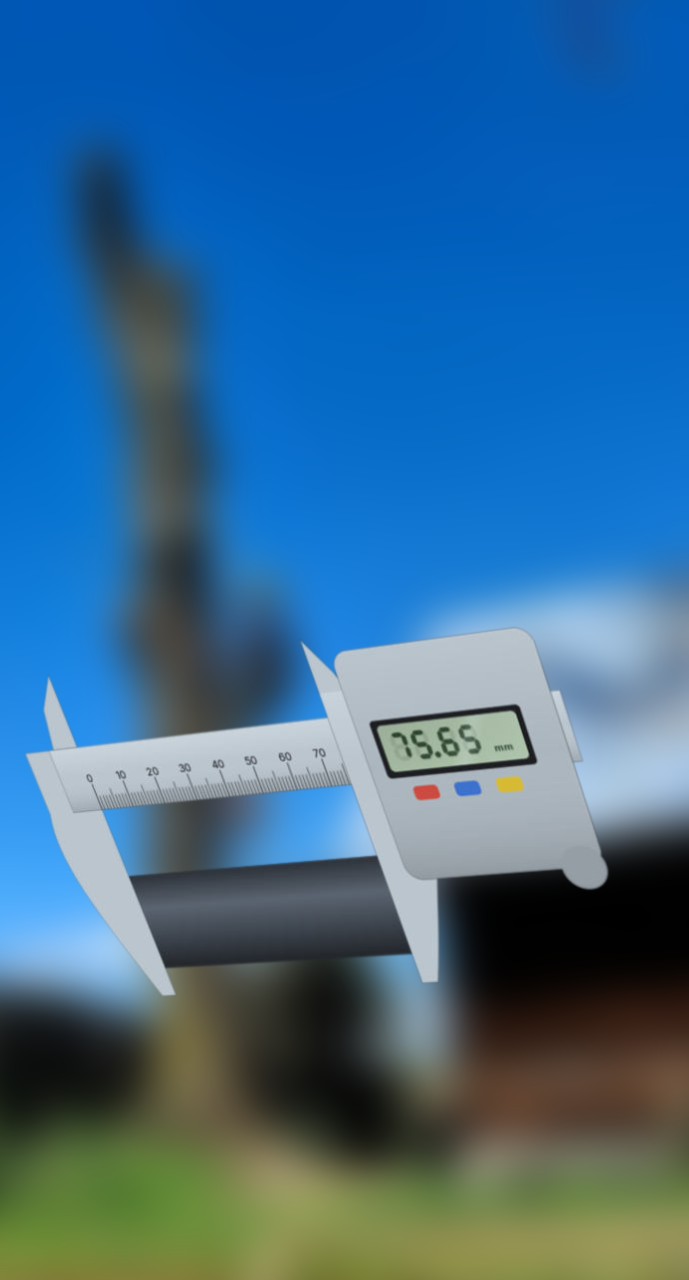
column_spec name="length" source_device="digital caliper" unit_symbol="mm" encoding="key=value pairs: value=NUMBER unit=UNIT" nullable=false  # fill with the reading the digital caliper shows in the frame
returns value=75.65 unit=mm
